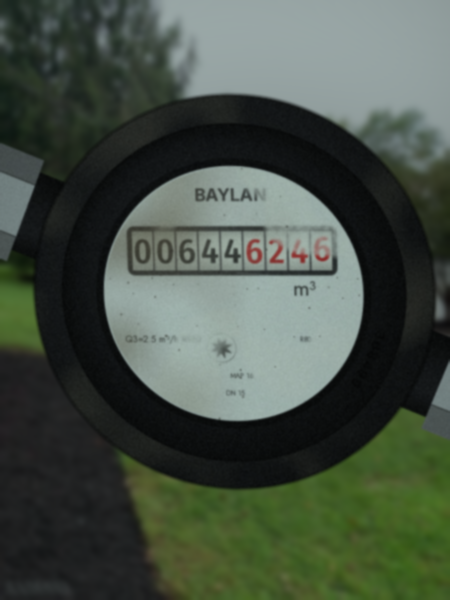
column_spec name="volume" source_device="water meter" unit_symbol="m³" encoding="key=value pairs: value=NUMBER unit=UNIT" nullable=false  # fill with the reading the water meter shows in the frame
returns value=644.6246 unit=m³
